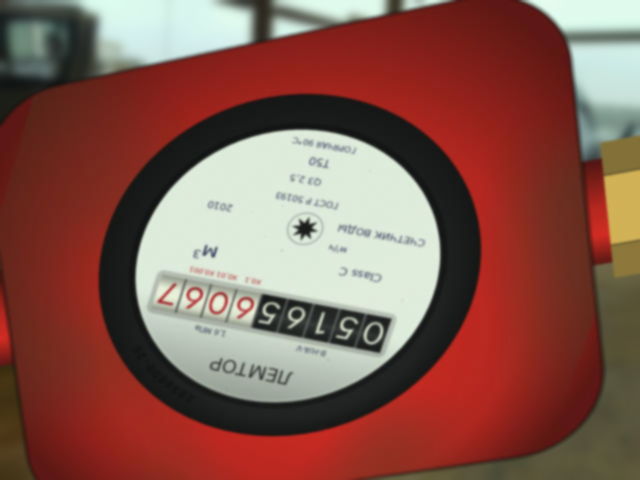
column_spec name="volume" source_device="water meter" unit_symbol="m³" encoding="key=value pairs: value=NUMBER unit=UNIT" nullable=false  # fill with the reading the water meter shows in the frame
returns value=5165.6067 unit=m³
